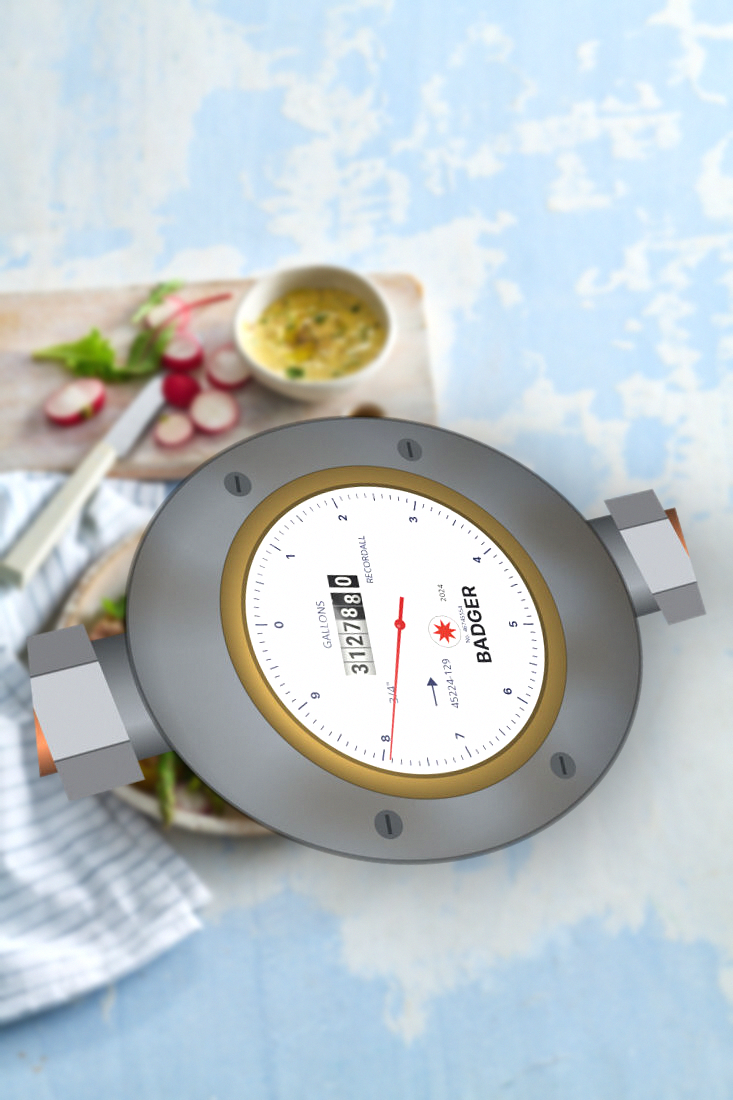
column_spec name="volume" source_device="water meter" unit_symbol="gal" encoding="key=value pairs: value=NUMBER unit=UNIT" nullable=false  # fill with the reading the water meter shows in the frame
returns value=3127877.9 unit=gal
